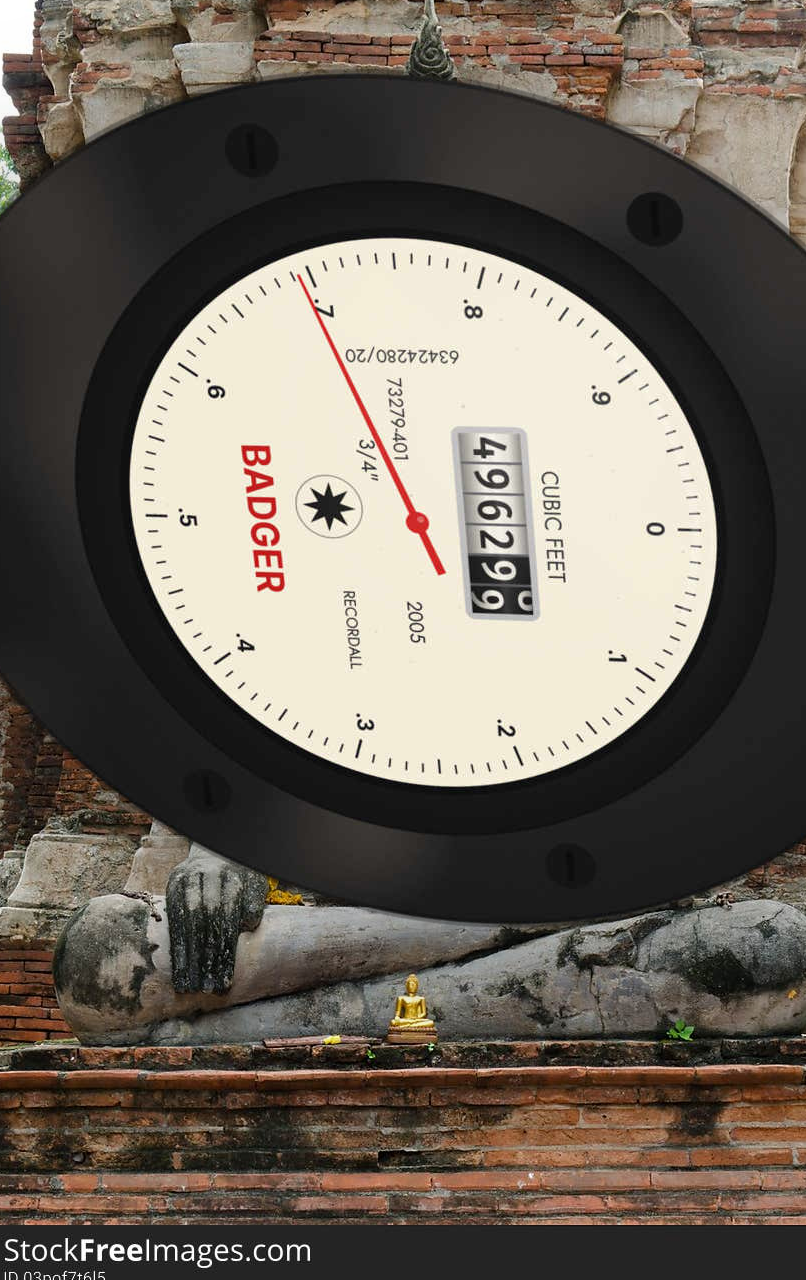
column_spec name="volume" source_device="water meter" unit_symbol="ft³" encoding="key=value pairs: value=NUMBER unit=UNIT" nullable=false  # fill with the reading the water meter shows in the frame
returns value=496298.69 unit=ft³
